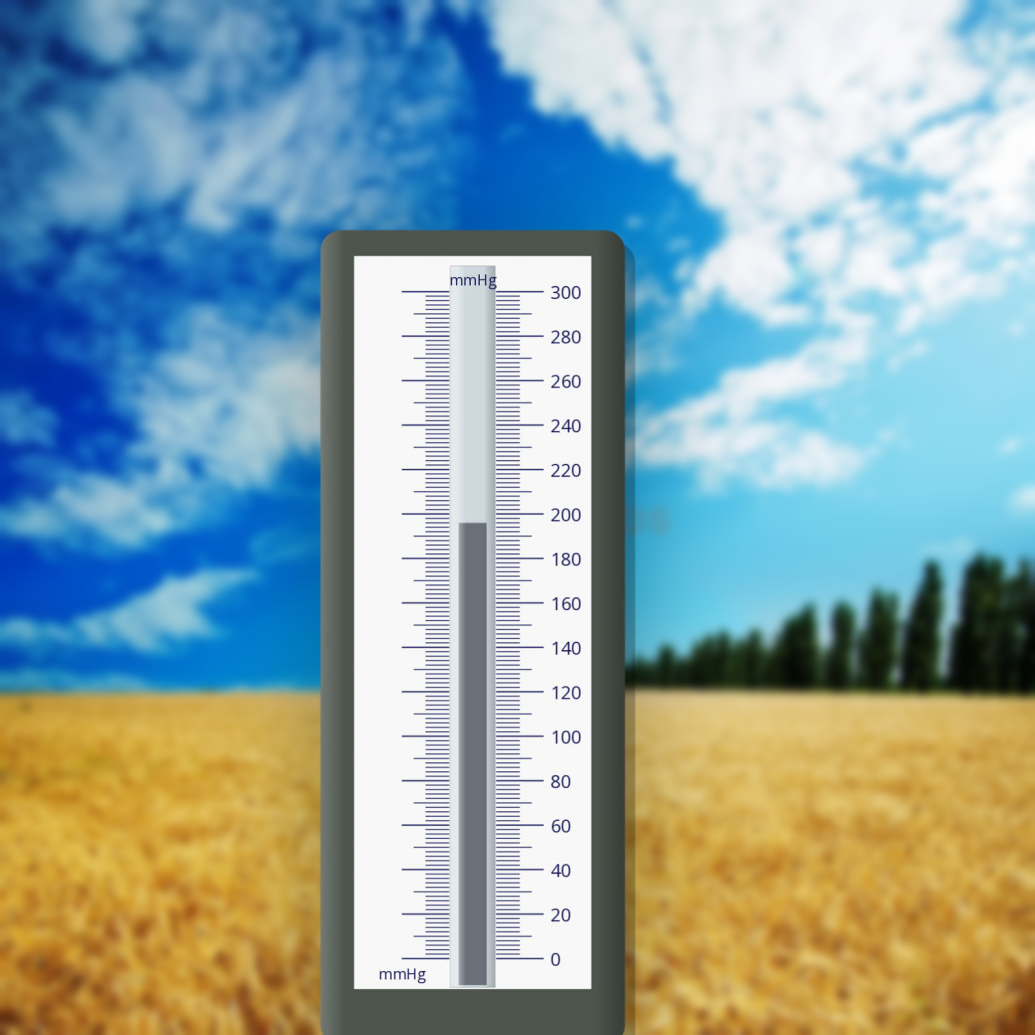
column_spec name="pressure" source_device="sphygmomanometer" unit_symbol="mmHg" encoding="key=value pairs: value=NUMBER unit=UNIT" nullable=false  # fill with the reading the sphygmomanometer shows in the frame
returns value=196 unit=mmHg
